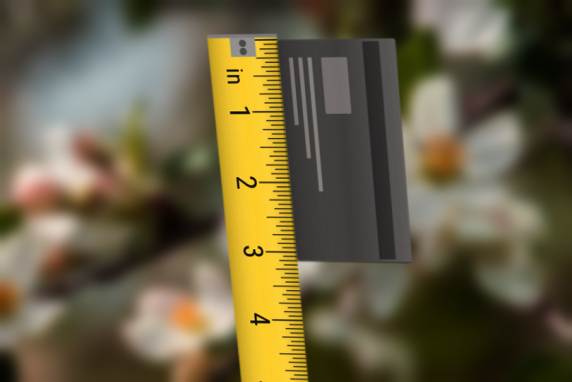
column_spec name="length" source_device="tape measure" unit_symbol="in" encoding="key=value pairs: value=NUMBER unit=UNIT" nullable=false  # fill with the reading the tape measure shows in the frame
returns value=3.125 unit=in
